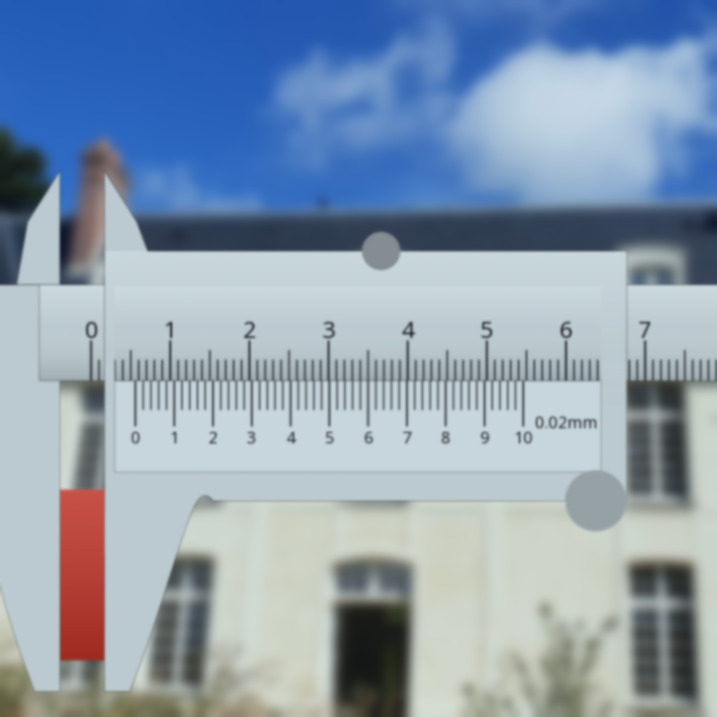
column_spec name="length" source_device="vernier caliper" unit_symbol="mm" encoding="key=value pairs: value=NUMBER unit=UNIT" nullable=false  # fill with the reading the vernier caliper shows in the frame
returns value=5.6 unit=mm
